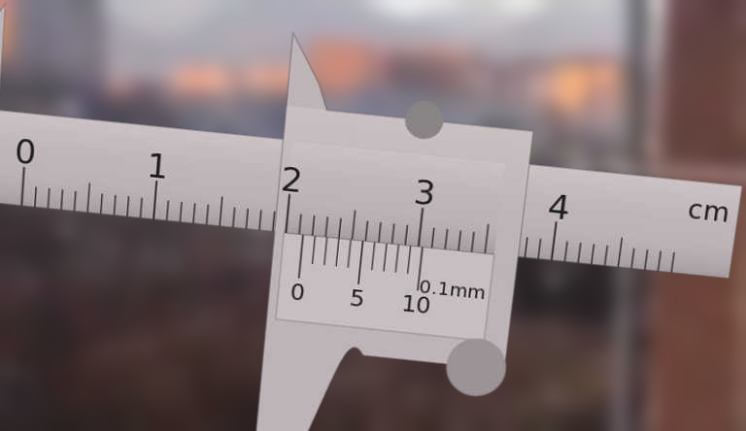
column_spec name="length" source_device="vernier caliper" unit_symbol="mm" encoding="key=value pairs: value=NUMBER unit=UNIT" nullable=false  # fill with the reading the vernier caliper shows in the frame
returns value=21.3 unit=mm
